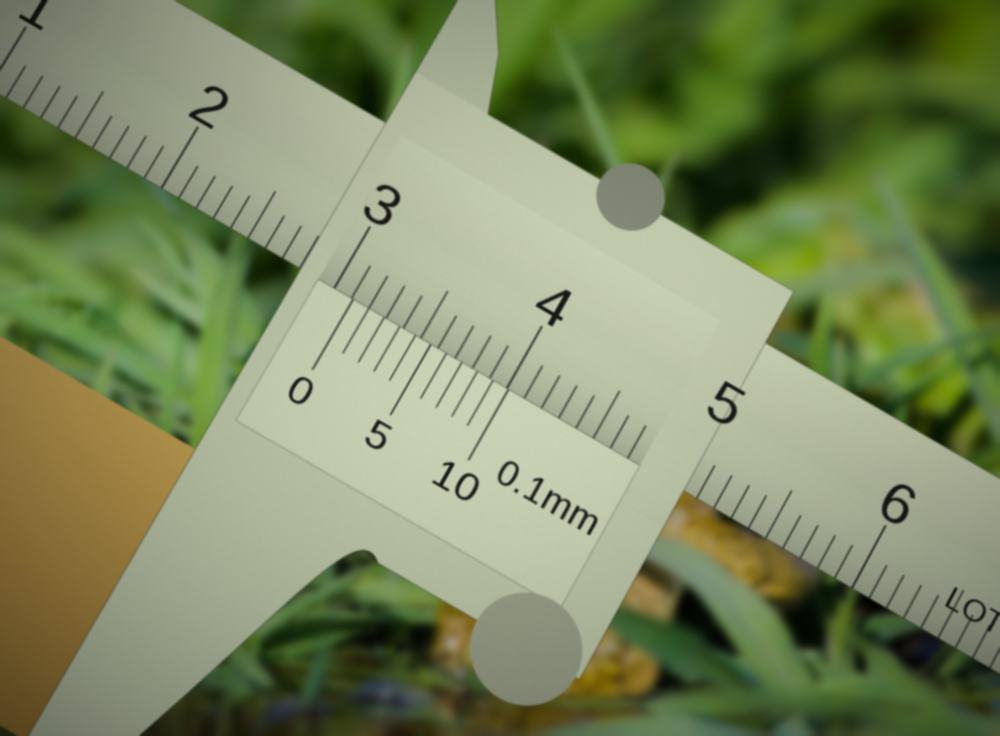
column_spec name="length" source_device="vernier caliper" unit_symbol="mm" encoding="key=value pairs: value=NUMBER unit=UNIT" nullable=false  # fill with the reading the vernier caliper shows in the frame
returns value=31.1 unit=mm
